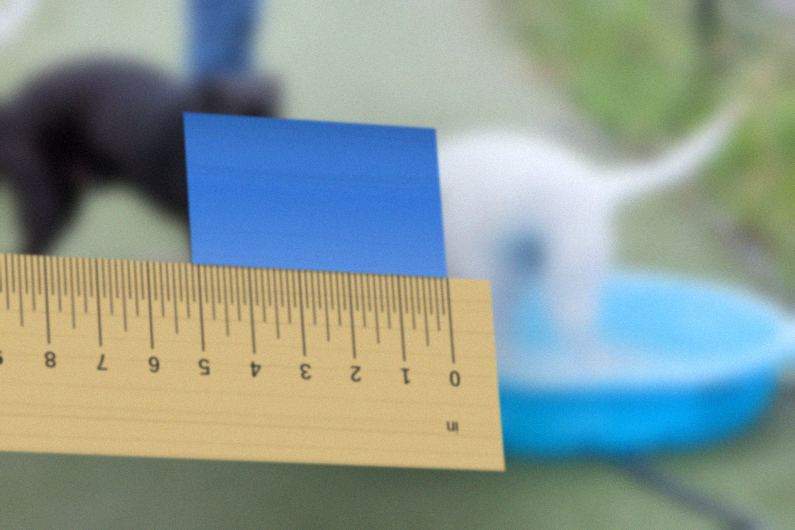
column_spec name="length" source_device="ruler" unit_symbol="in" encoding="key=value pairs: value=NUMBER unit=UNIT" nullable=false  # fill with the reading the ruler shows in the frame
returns value=5.125 unit=in
